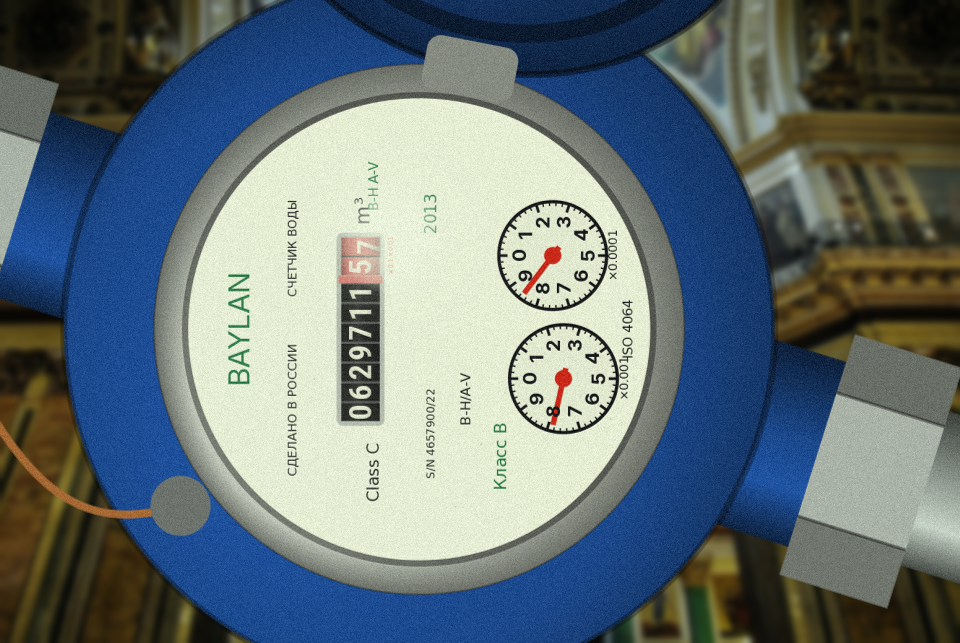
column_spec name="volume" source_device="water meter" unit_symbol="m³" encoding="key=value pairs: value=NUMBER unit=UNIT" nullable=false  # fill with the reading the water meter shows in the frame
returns value=629711.5678 unit=m³
